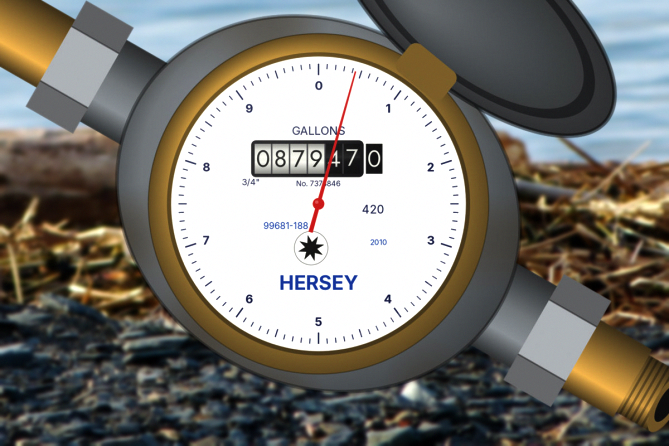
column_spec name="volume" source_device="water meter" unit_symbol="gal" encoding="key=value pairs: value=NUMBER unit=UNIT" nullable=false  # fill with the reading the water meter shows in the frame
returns value=879470.4 unit=gal
